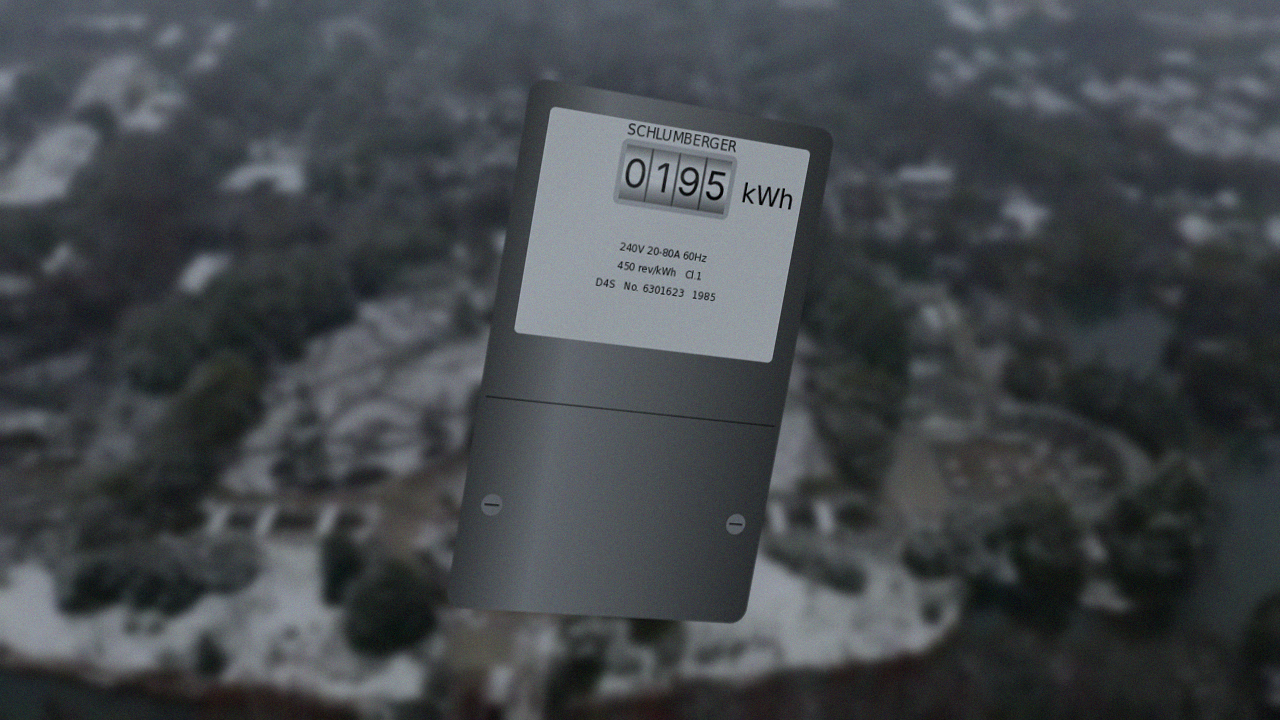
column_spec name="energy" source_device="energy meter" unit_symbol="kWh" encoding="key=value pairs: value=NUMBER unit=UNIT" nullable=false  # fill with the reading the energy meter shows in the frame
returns value=195 unit=kWh
